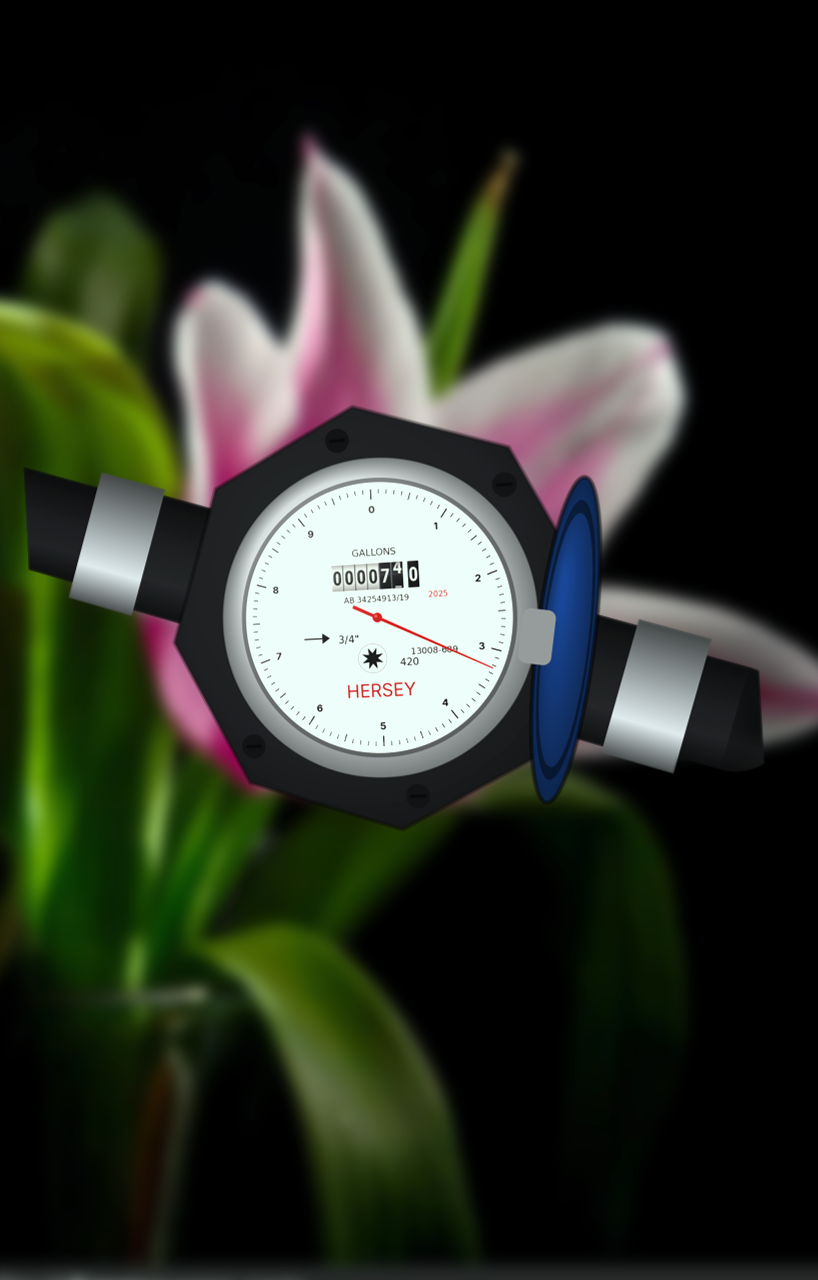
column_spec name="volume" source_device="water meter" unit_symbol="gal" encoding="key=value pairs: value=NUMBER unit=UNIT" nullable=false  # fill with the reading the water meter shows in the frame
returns value=743.2 unit=gal
